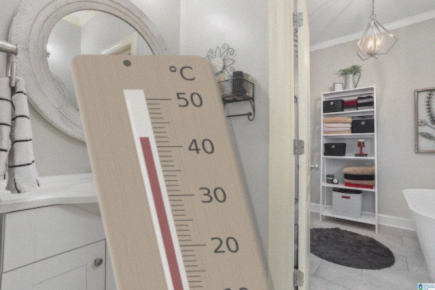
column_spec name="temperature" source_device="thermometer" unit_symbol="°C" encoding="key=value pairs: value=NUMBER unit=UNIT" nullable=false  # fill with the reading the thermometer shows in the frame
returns value=42 unit=°C
